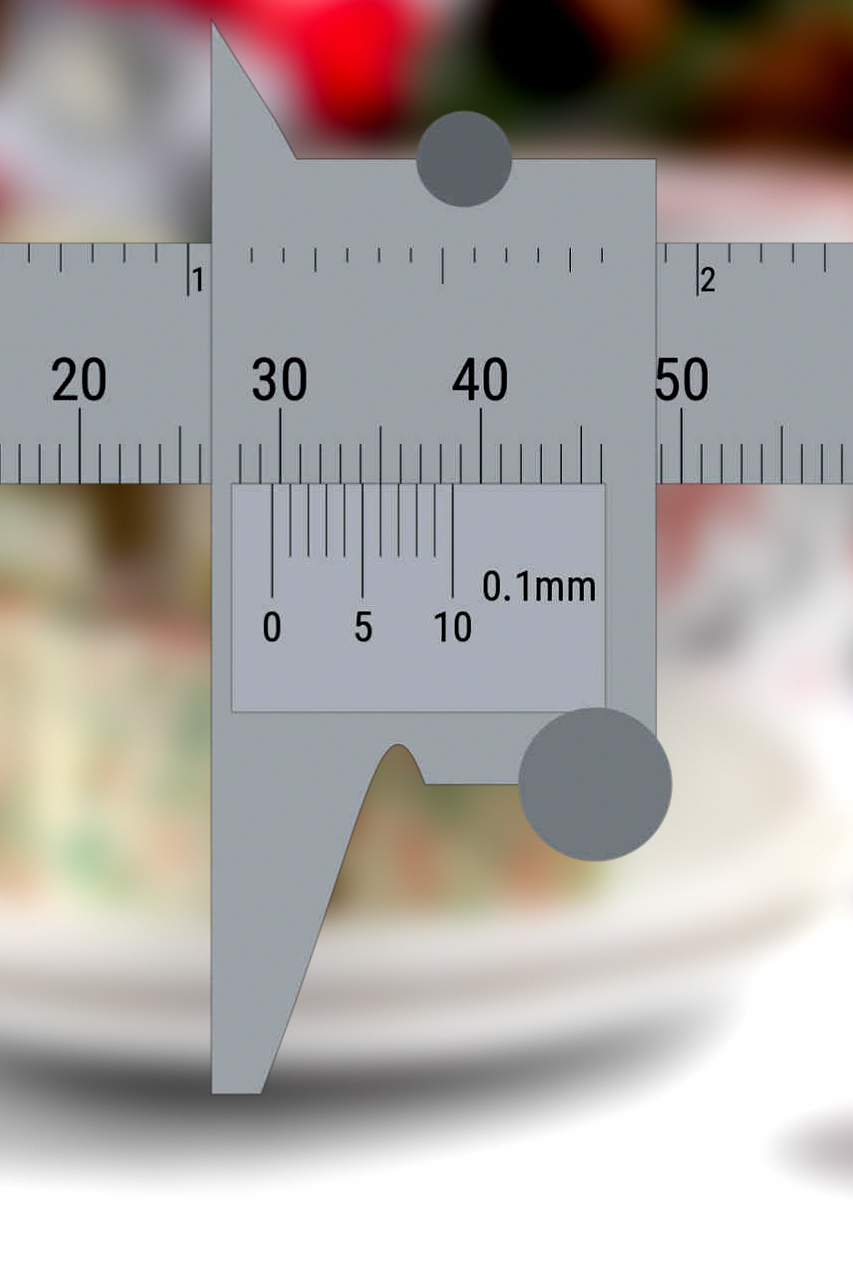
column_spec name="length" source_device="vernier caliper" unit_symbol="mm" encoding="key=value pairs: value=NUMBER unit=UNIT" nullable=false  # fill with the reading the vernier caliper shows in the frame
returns value=29.6 unit=mm
